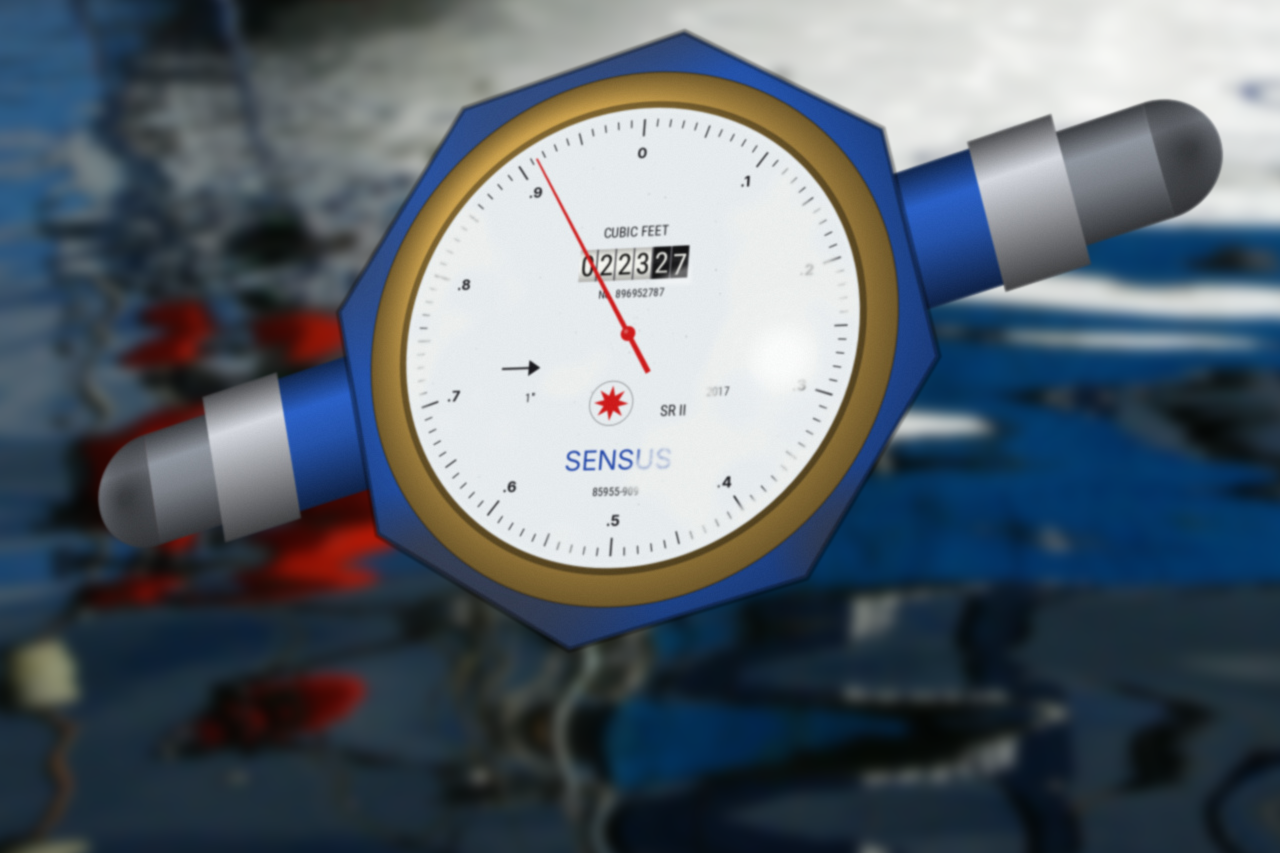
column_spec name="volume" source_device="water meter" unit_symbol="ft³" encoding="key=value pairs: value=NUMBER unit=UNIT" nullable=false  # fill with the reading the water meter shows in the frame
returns value=22326.91 unit=ft³
